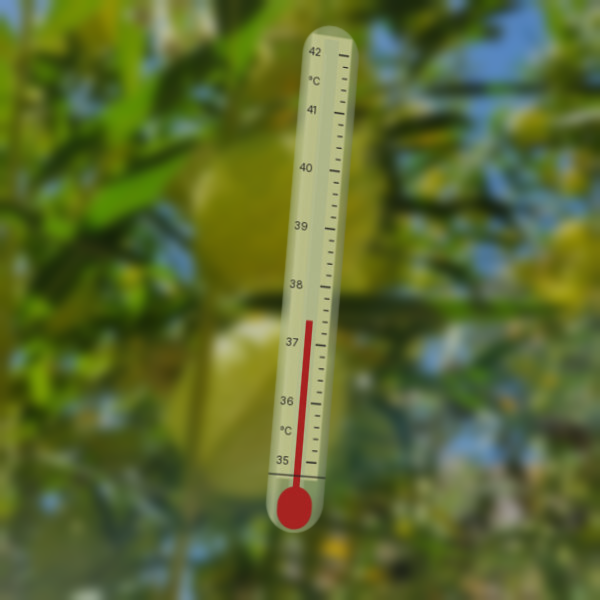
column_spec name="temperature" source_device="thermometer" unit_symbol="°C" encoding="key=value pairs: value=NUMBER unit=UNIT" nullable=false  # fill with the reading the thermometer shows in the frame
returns value=37.4 unit=°C
